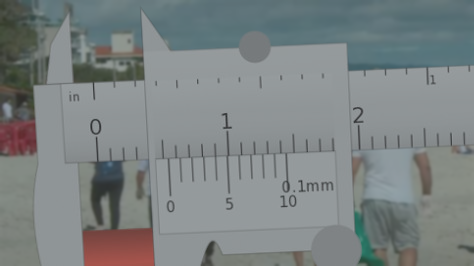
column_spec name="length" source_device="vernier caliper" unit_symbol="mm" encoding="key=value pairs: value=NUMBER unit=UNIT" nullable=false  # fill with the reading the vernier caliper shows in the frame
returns value=5.4 unit=mm
